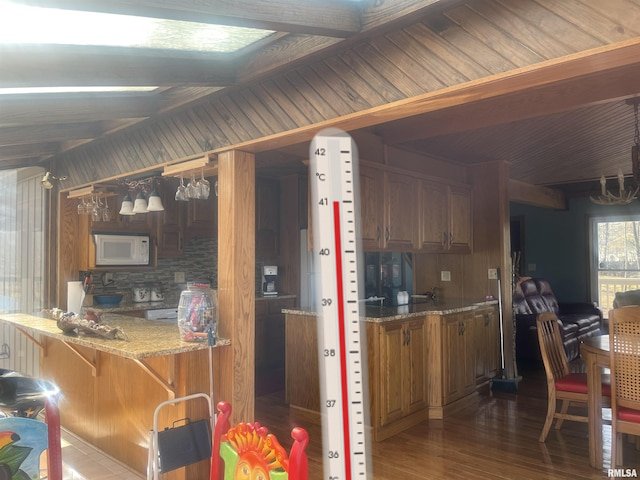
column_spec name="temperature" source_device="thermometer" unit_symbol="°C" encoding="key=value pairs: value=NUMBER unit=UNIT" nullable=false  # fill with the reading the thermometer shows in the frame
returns value=41 unit=°C
